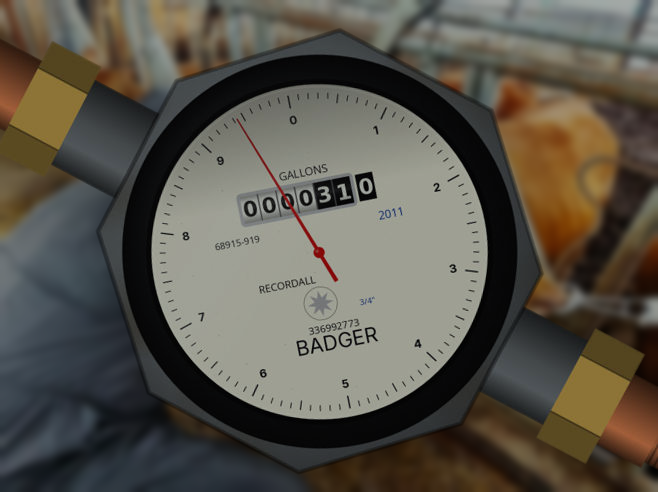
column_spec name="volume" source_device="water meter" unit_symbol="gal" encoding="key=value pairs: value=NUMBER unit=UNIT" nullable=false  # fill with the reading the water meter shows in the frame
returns value=309.4 unit=gal
